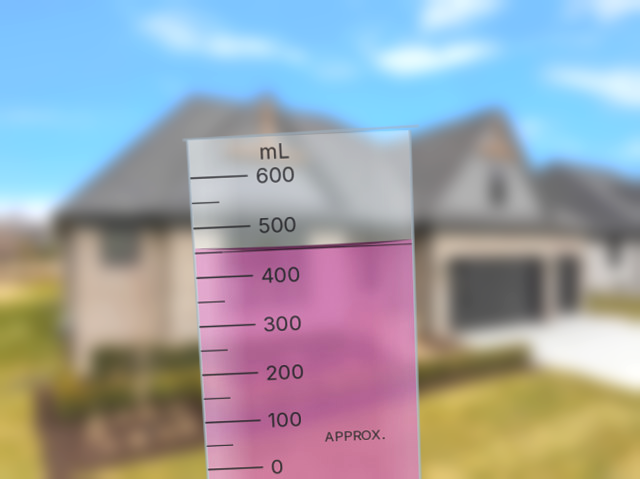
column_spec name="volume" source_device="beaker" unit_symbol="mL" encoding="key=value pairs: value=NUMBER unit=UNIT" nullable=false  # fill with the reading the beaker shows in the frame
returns value=450 unit=mL
